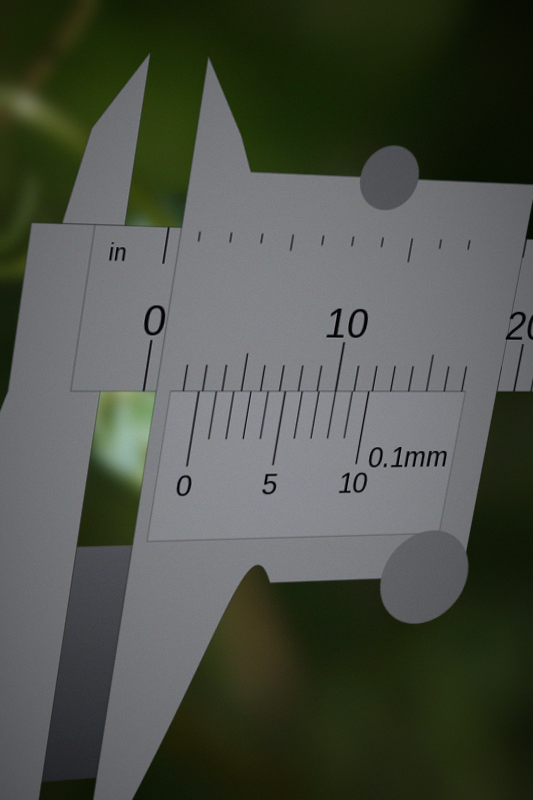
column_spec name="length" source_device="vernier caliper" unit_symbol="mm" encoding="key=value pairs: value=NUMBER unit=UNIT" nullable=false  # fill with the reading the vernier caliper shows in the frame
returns value=2.8 unit=mm
